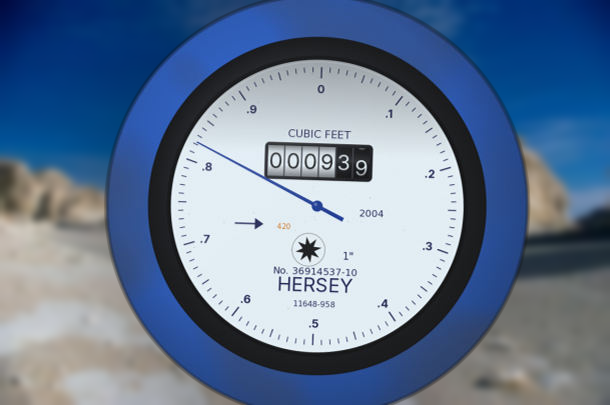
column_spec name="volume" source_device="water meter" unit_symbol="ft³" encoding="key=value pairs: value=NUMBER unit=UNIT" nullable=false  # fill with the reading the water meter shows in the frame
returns value=938.82 unit=ft³
